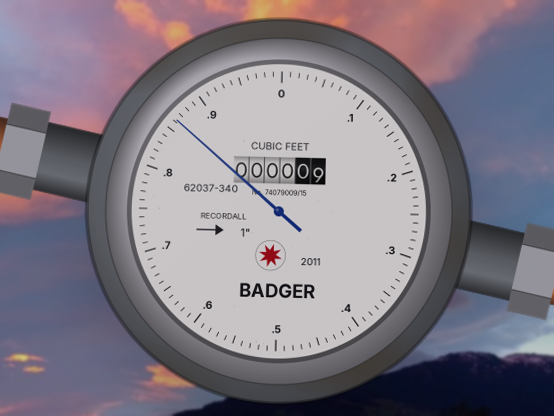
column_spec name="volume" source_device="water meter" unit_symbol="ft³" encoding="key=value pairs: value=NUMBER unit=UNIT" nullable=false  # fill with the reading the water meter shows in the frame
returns value=8.86 unit=ft³
